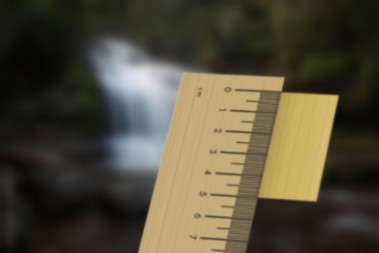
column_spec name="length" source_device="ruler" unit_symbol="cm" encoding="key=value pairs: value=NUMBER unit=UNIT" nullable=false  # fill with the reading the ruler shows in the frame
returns value=5 unit=cm
